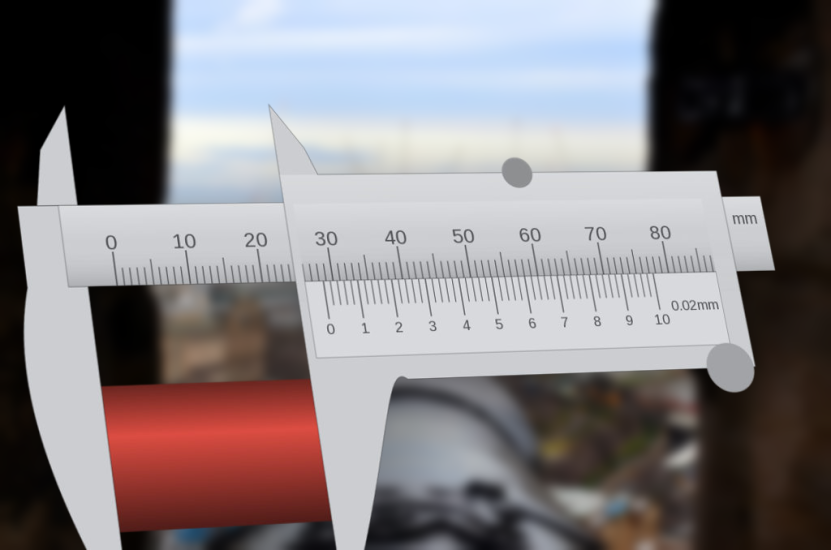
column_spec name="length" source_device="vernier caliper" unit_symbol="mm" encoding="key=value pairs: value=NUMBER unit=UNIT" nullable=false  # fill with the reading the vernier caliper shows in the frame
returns value=28.6 unit=mm
